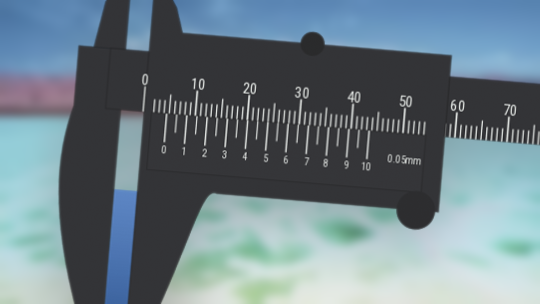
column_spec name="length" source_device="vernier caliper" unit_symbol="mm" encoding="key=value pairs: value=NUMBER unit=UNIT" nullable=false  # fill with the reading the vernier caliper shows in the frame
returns value=4.5 unit=mm
